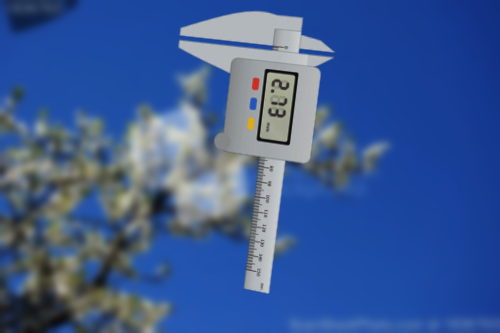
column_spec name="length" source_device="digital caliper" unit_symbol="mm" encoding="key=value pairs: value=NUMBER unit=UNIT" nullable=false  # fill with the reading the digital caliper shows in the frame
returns value=2.73 unit=mm
